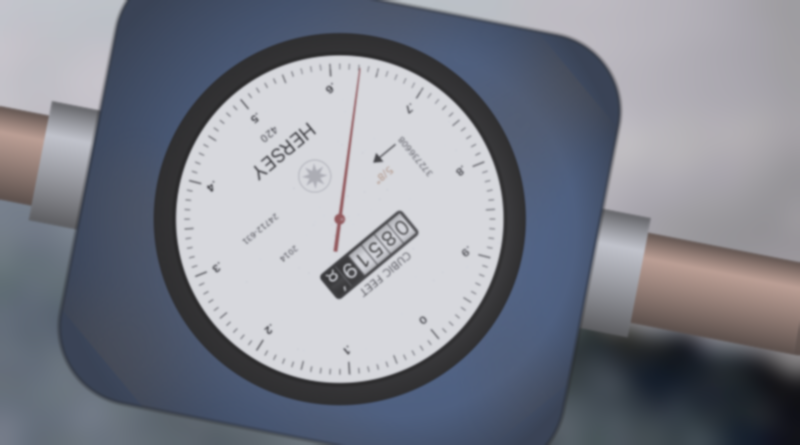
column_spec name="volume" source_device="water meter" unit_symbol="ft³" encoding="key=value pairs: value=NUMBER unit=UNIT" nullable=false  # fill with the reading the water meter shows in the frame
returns value=85197.63 unit=ft³
